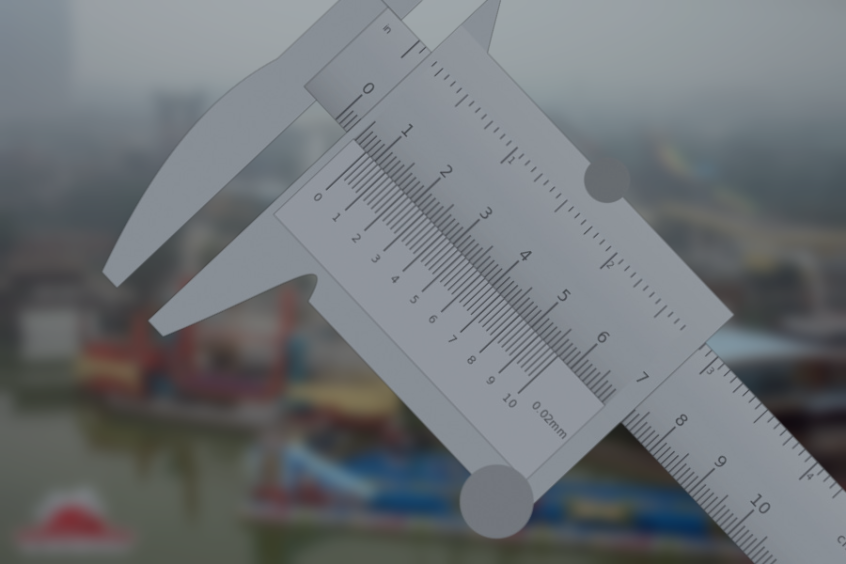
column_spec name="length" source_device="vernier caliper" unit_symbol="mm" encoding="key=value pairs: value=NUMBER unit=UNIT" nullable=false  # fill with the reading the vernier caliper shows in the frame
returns value=7.8 unit=mm
